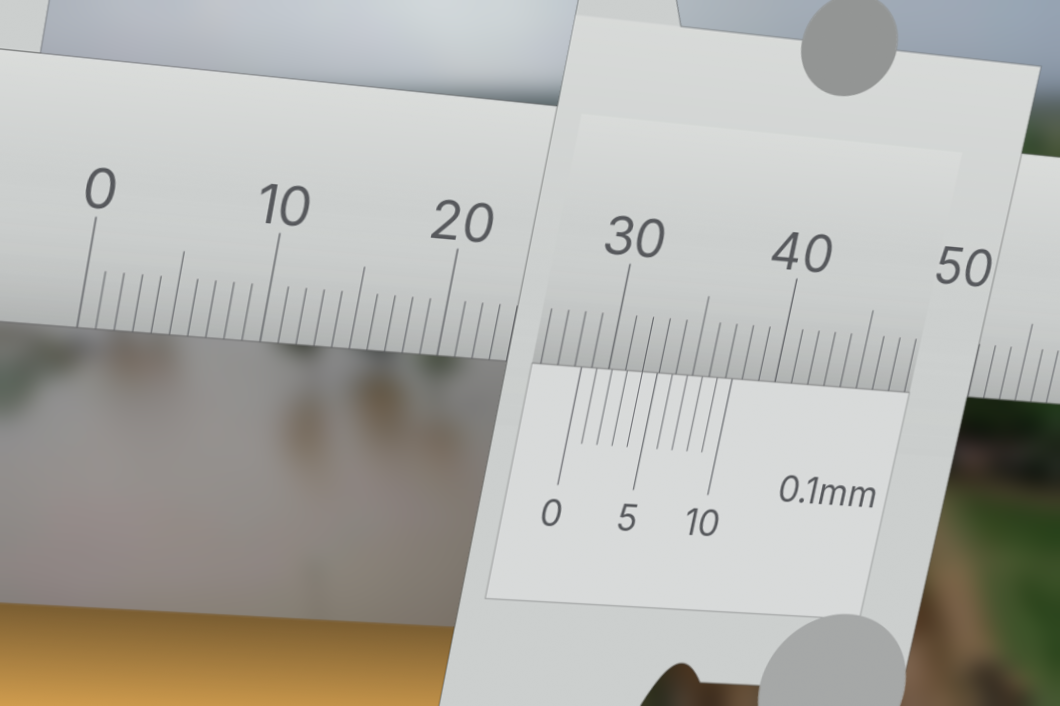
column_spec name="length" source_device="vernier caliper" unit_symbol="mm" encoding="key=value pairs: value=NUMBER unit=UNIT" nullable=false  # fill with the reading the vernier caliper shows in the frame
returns value=28.4 unit=mm
